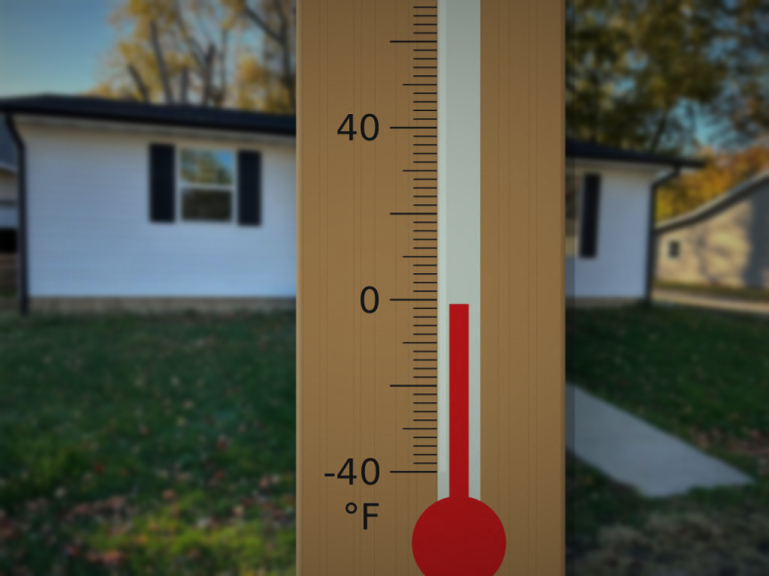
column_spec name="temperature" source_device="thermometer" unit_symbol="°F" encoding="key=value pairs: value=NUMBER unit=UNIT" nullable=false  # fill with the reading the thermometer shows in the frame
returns value=-1 unit=°F
